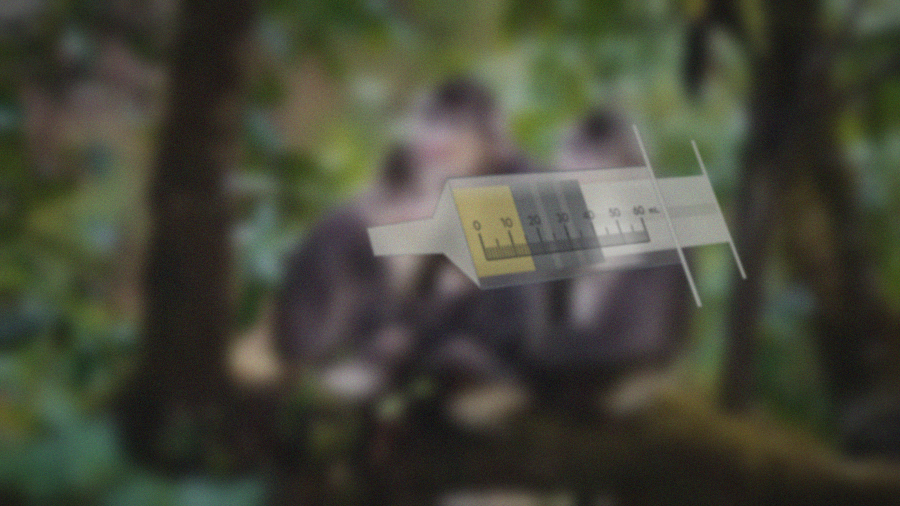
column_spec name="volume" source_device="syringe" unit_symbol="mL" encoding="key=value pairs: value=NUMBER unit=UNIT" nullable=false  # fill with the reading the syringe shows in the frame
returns value=15 unit=mL
